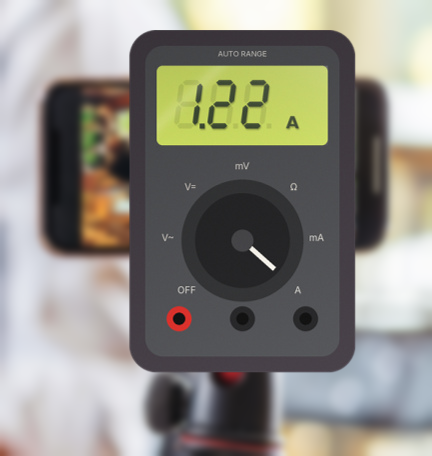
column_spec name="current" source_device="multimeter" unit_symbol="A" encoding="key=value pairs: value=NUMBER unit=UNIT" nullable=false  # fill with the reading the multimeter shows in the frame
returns value=1.22 unit=A
